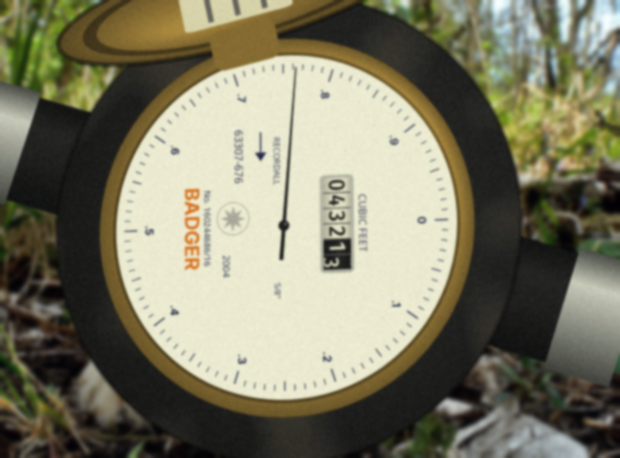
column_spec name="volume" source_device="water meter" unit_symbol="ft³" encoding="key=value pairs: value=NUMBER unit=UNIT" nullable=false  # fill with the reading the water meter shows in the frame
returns value=43212.76 unit=ft³
